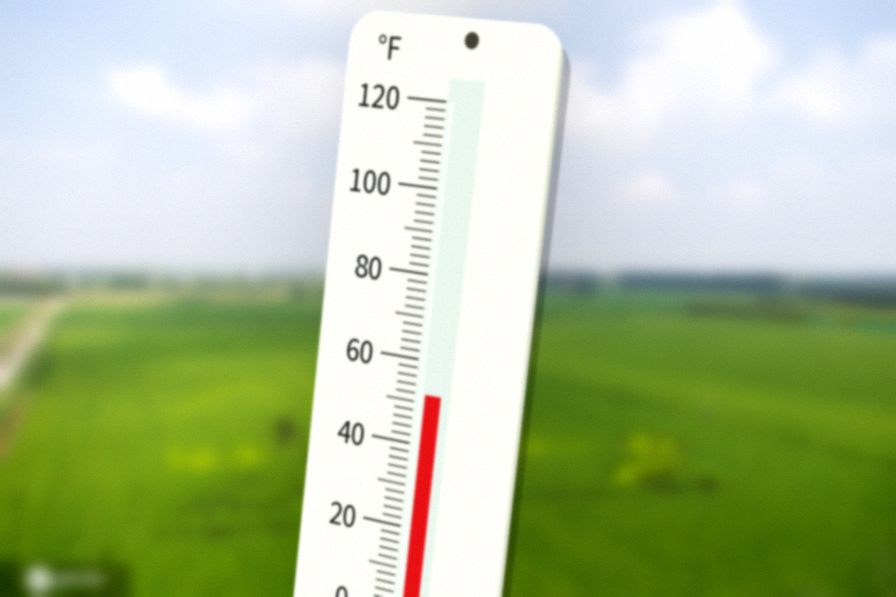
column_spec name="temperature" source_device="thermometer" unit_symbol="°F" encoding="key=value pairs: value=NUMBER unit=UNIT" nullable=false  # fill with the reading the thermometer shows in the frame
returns value=52 unit=°F
